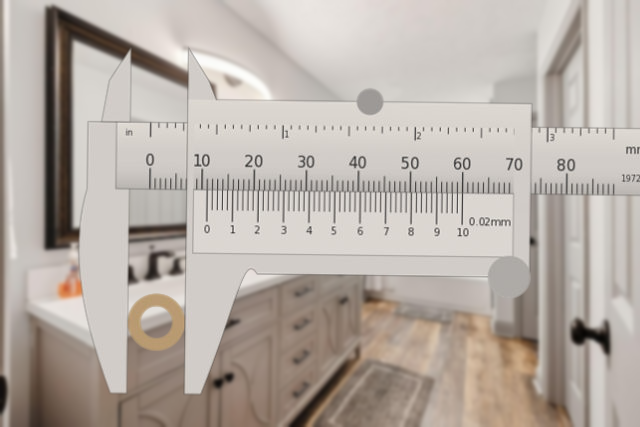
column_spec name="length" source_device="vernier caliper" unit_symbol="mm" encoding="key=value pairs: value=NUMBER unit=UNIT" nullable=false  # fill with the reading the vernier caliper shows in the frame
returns value=11.0 unit=mm
